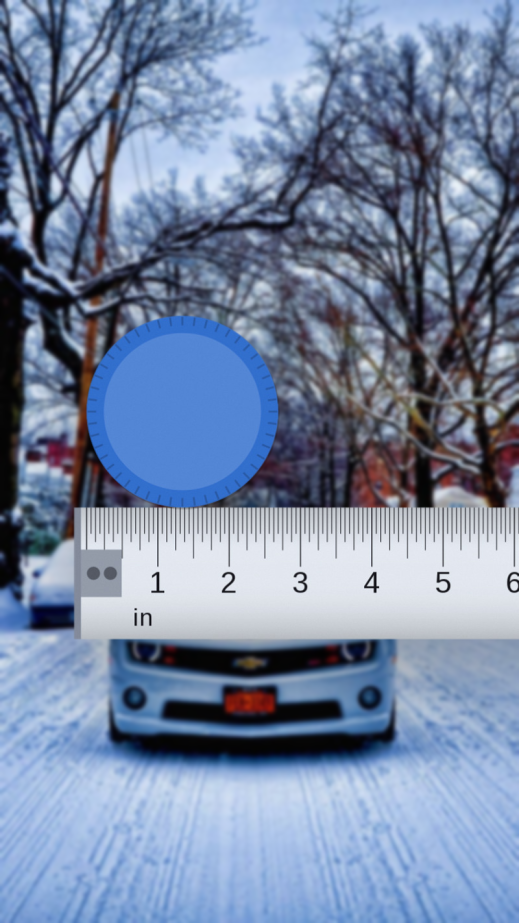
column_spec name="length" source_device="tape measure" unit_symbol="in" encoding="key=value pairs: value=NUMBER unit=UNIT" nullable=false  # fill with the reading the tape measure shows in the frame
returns value=2.6875 unit=in
